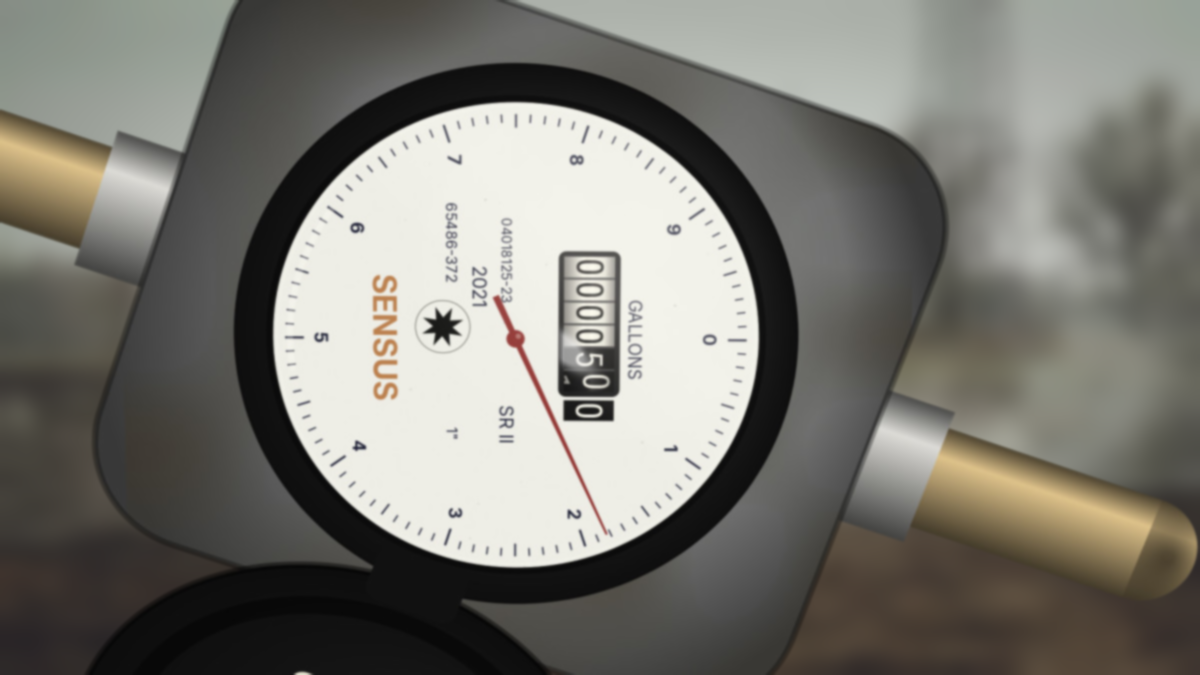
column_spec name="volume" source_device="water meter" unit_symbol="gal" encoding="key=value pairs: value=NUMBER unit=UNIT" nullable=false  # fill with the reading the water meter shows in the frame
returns value=501.8 unit=gal
